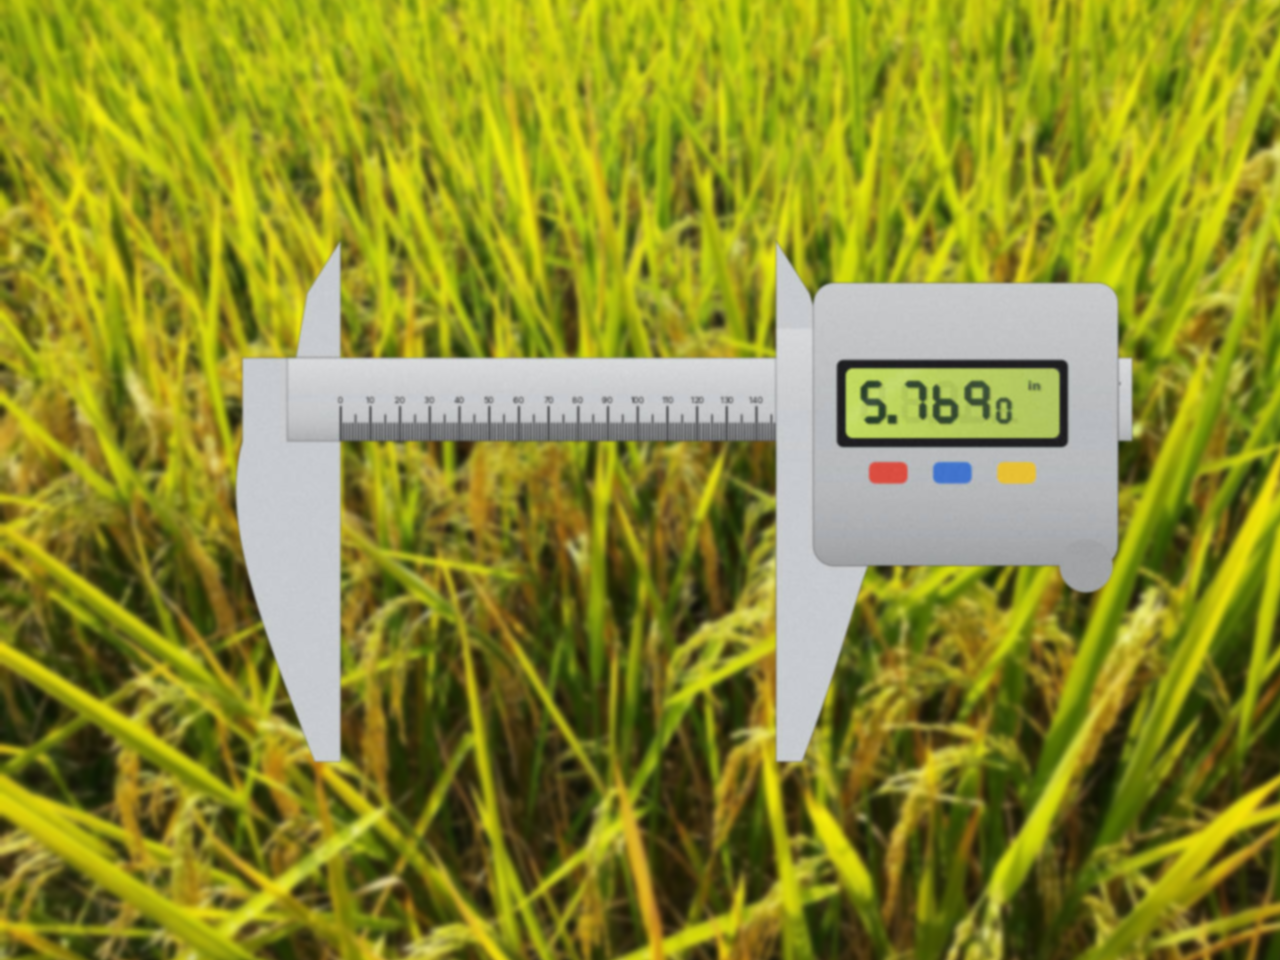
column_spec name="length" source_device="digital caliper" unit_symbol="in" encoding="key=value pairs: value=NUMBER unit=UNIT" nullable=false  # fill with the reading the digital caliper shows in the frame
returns value=5.7690 unit=in
